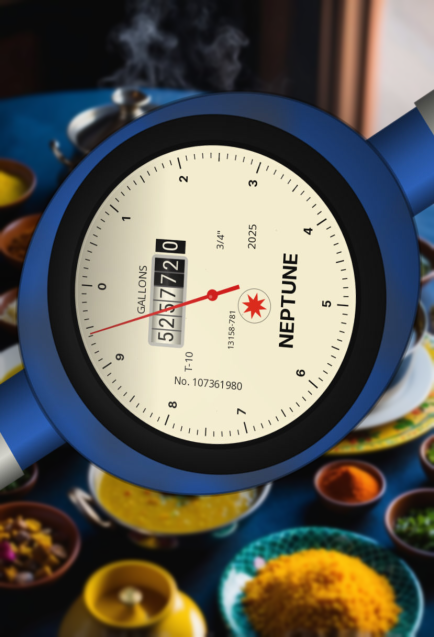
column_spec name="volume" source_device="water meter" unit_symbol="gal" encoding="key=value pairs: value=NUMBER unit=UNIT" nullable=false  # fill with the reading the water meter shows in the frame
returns value=5257719.4 unit=gal
